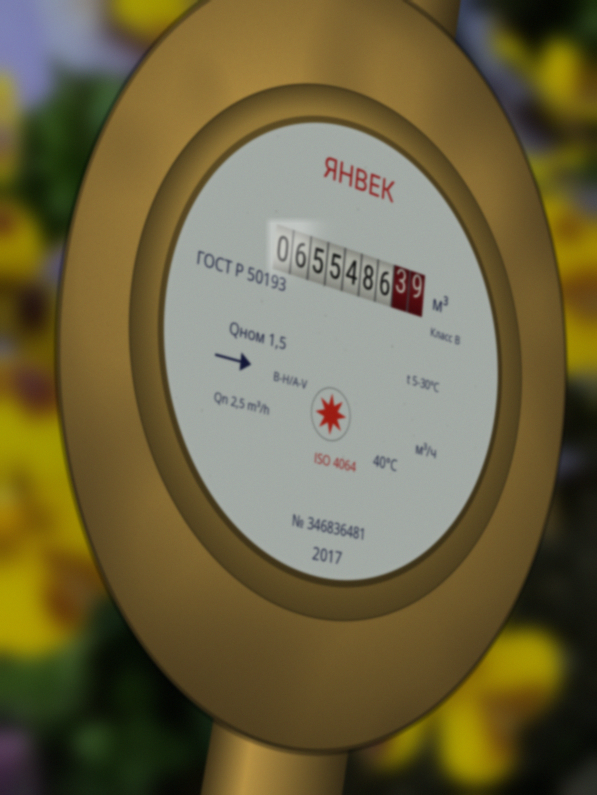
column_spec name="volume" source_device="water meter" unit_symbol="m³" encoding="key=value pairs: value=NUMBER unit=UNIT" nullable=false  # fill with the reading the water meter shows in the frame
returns value=655486.39 unit=m³
